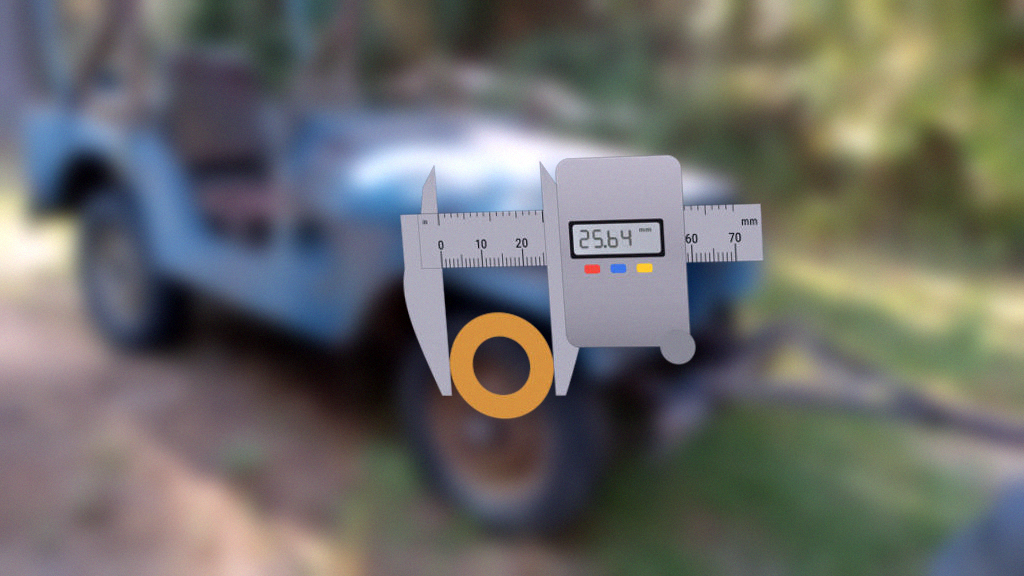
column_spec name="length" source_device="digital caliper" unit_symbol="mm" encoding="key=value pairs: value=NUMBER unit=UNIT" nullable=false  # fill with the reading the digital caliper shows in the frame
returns value=25.64 unit=mm
